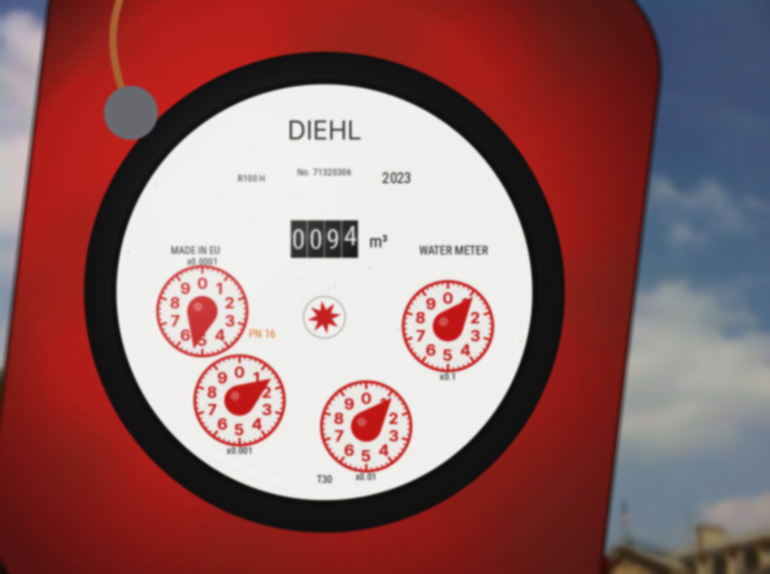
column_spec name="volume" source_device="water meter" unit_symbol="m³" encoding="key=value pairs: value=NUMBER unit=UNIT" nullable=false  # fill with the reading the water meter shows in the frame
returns value=94.1115 unit=m³
